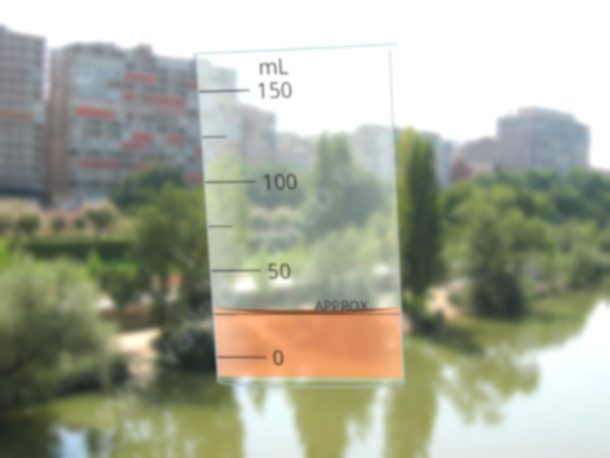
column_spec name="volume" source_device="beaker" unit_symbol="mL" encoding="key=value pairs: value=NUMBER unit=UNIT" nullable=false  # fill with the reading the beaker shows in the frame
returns value=25 unit=mL
